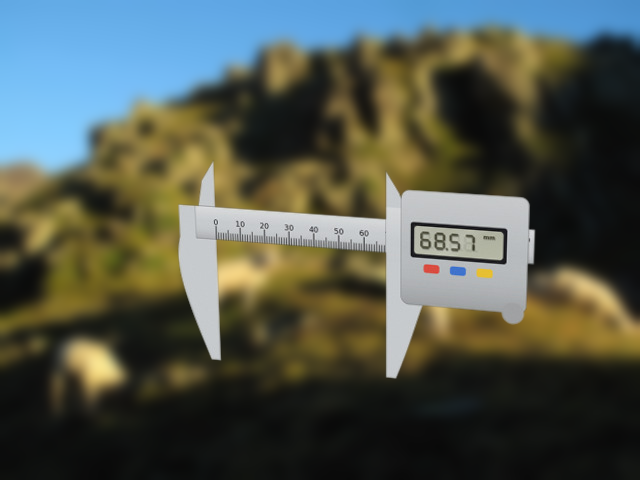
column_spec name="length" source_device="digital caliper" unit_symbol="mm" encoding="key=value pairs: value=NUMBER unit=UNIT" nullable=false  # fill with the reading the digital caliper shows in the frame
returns value=68.57 unit=mm
